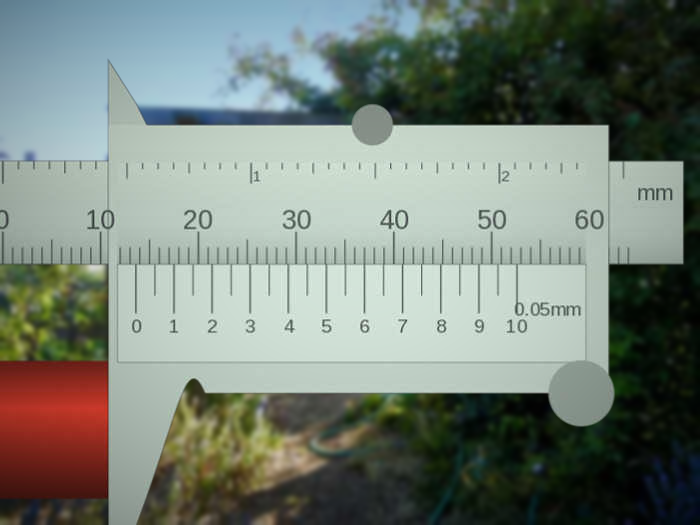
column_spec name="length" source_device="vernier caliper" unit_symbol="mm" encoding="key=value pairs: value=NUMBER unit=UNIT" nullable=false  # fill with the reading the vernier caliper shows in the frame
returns value=13.6 unit=mm
